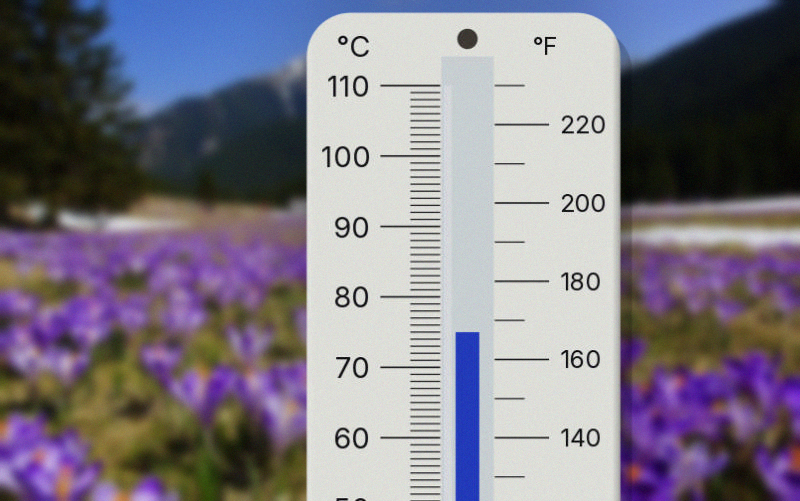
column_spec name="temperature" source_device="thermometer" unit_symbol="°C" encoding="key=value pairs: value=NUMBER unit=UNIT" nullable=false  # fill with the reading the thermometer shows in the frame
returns value=75 unit=°C
